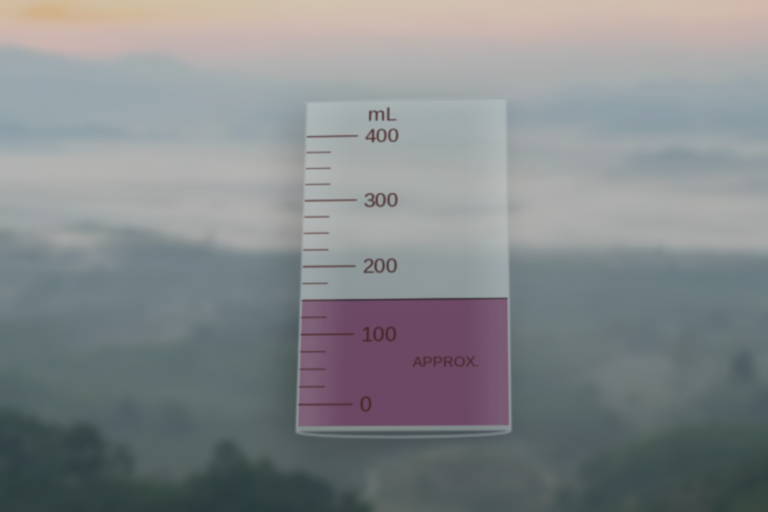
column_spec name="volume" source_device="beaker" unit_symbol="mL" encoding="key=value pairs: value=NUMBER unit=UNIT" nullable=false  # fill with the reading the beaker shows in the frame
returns value=150 unit=mL
